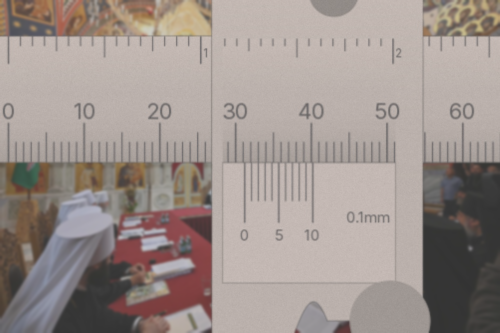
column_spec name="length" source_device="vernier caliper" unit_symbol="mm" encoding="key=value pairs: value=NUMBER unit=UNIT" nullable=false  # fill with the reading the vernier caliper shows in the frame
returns value=31.2 unit=mm
